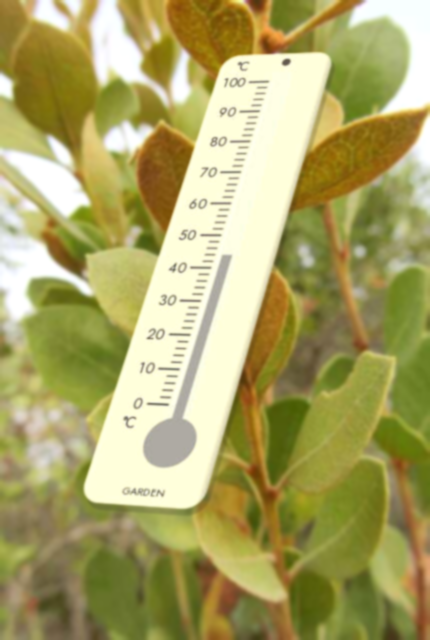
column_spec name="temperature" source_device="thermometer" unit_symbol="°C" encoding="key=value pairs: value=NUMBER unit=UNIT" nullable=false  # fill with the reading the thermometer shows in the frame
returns value=44 unit=°C
